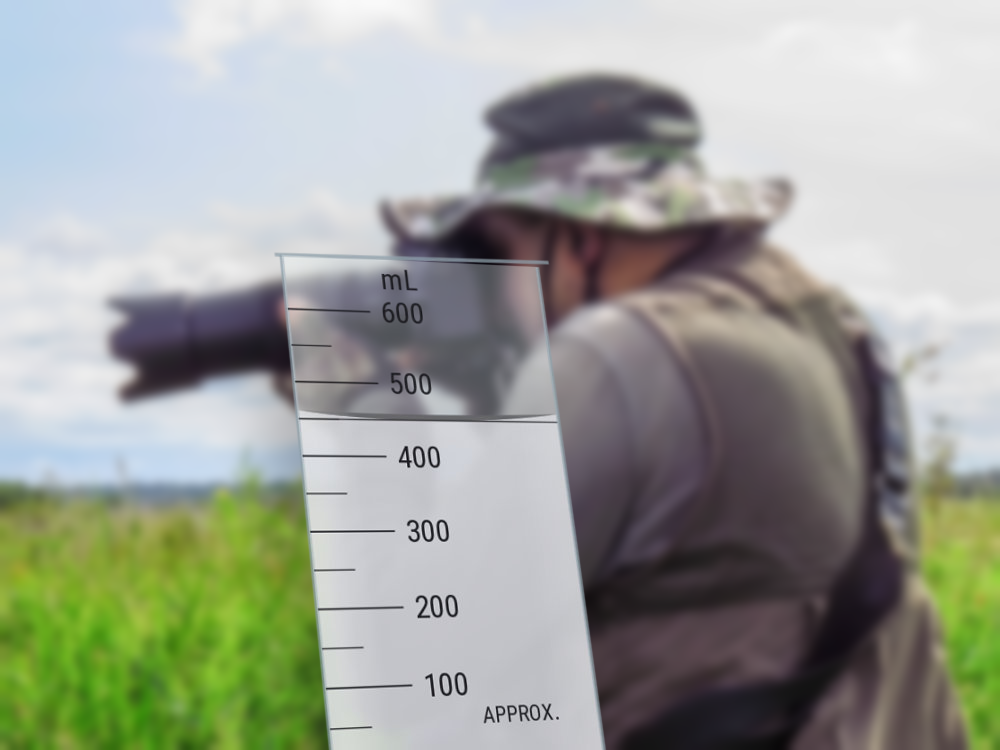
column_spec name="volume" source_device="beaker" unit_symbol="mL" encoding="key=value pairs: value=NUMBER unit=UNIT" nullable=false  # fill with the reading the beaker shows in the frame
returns value=450 unit=mL
